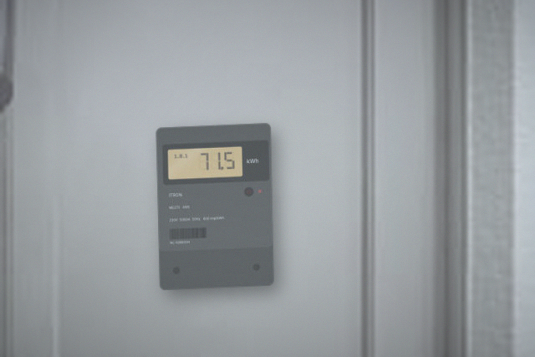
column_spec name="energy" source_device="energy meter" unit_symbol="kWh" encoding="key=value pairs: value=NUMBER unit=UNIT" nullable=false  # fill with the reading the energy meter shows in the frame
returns value=71.5 unit=kWh
